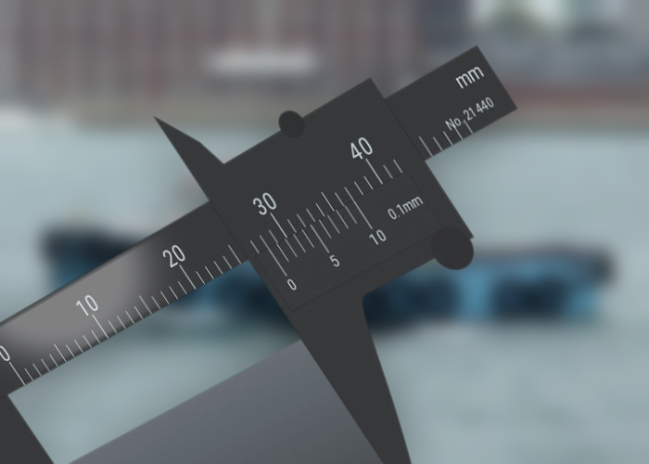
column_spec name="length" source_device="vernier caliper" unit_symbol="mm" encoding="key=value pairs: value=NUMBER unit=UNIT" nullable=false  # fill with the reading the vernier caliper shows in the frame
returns value=28.0 unit=mm
